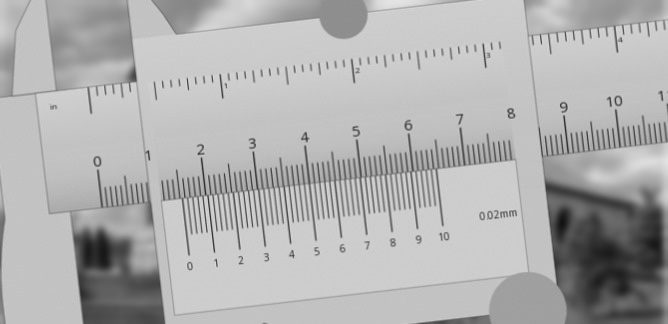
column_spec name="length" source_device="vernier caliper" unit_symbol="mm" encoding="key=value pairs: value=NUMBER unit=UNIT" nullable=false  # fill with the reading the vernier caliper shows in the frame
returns value=15.5 unit=mm
